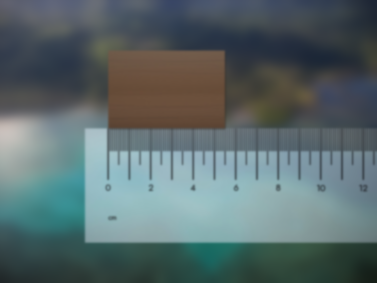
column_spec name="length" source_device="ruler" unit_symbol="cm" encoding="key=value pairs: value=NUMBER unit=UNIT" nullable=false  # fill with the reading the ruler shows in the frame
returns value=5.5 unit=cm
